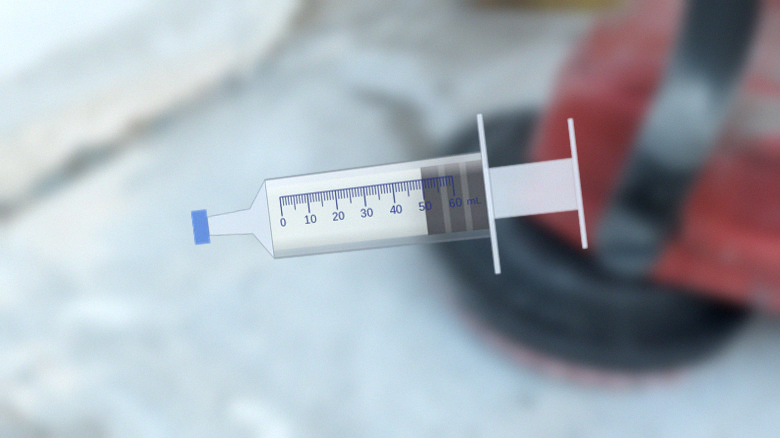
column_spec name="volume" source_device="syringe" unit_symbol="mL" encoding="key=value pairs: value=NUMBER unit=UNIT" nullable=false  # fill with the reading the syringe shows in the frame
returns value=50 unit=mL
